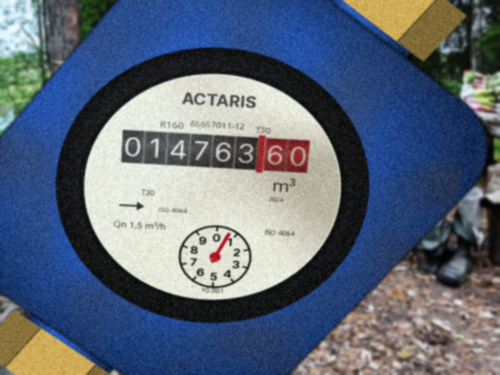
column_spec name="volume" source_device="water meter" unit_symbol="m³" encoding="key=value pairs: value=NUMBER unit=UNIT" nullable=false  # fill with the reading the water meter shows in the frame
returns value=14763.600 unit=m³
